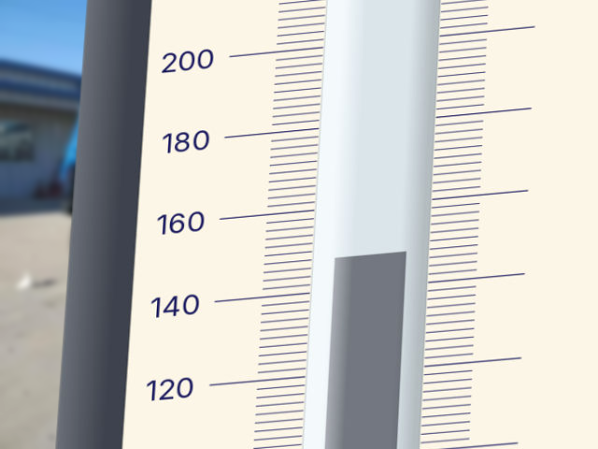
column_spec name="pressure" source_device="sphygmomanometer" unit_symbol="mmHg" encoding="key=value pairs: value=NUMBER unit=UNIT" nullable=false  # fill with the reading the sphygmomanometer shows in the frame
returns value=148 unit=mmHg
